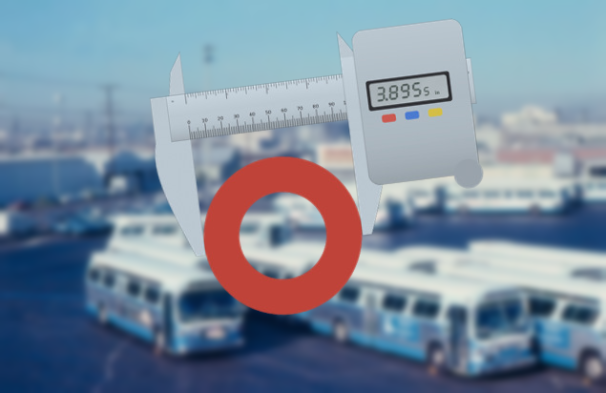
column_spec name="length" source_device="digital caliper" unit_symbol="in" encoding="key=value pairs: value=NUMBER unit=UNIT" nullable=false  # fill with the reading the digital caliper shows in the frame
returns value=3.8955 unit=in
